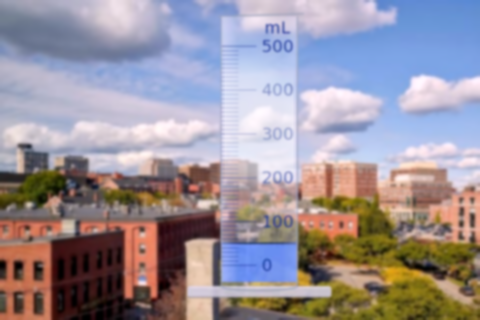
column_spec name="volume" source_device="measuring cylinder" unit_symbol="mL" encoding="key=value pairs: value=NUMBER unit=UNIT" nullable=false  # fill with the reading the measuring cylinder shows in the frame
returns value=50 unit=mL
